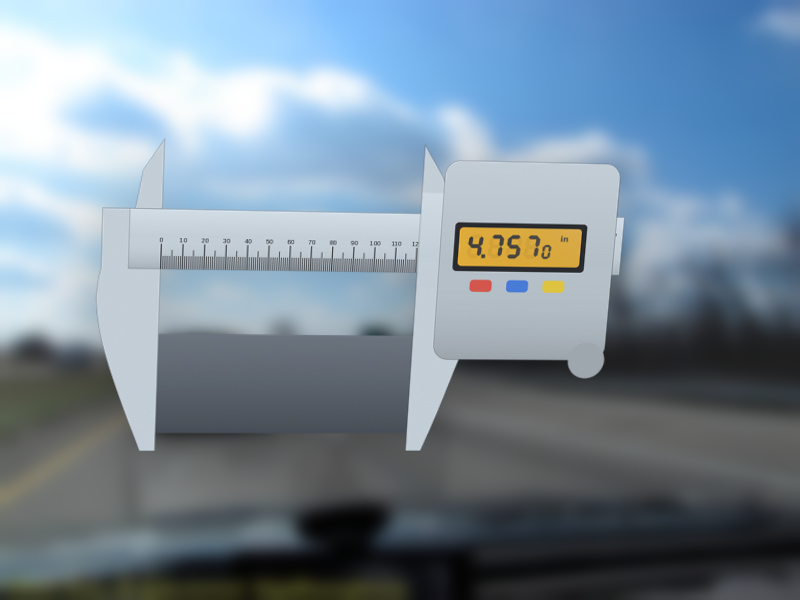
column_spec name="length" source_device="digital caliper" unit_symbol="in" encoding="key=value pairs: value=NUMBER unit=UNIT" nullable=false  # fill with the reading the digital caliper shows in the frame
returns value=4.7570 unit=in
